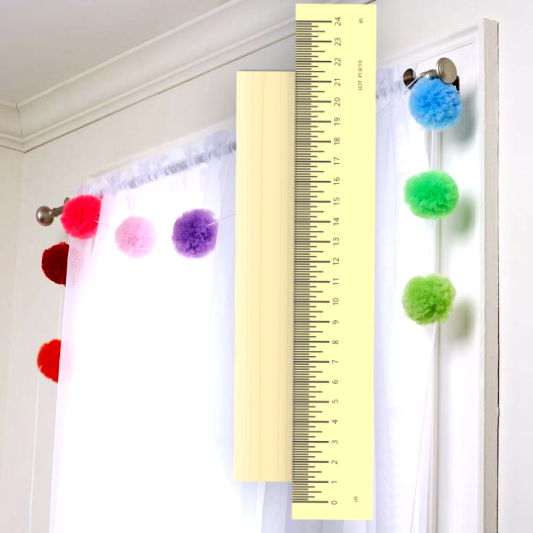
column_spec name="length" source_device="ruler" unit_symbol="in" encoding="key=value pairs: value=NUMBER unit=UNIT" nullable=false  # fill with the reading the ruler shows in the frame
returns value=20.5 unit=in
